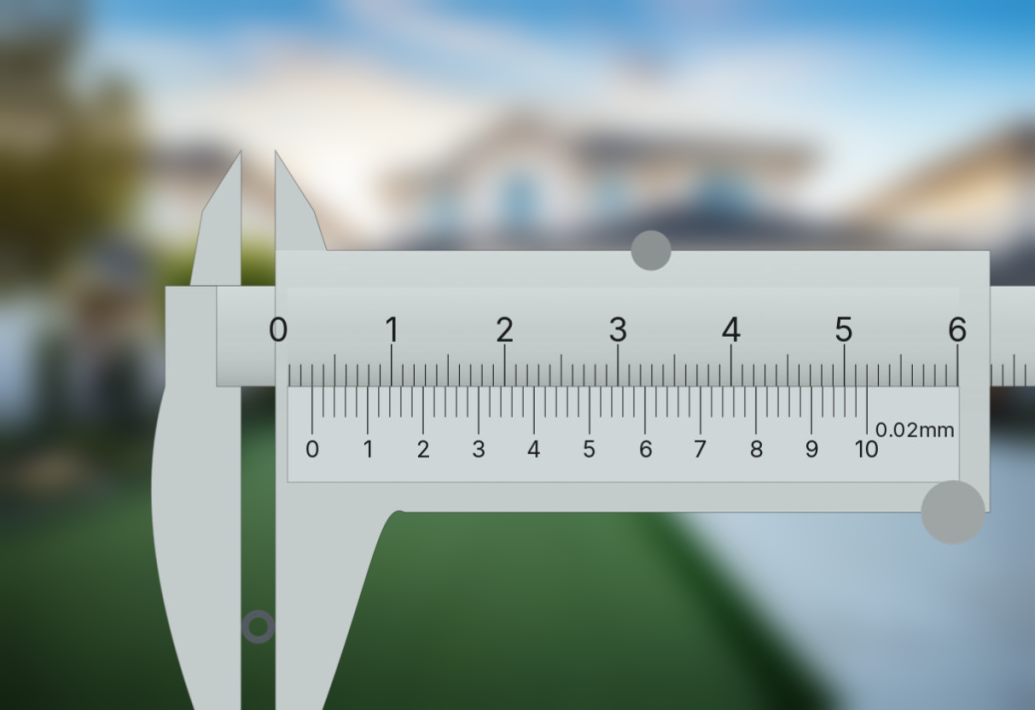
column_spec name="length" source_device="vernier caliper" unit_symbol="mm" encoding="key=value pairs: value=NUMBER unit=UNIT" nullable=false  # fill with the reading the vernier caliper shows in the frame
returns value=3.0 unit=mm
